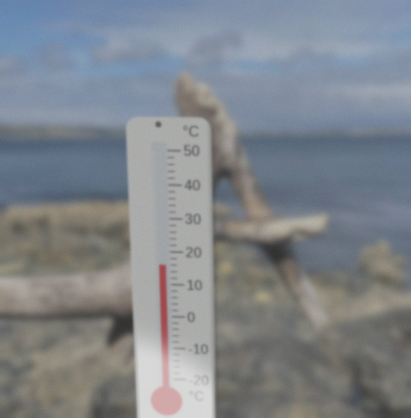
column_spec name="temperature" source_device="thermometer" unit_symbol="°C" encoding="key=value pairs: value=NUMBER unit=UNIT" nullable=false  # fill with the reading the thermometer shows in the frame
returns value=16 unit=°C
